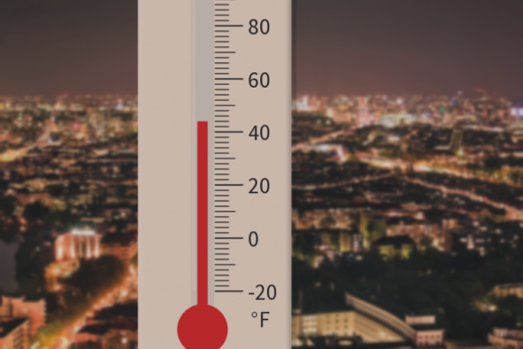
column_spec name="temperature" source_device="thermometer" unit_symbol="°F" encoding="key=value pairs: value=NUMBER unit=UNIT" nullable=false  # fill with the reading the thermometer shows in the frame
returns value=44 unit=°F
